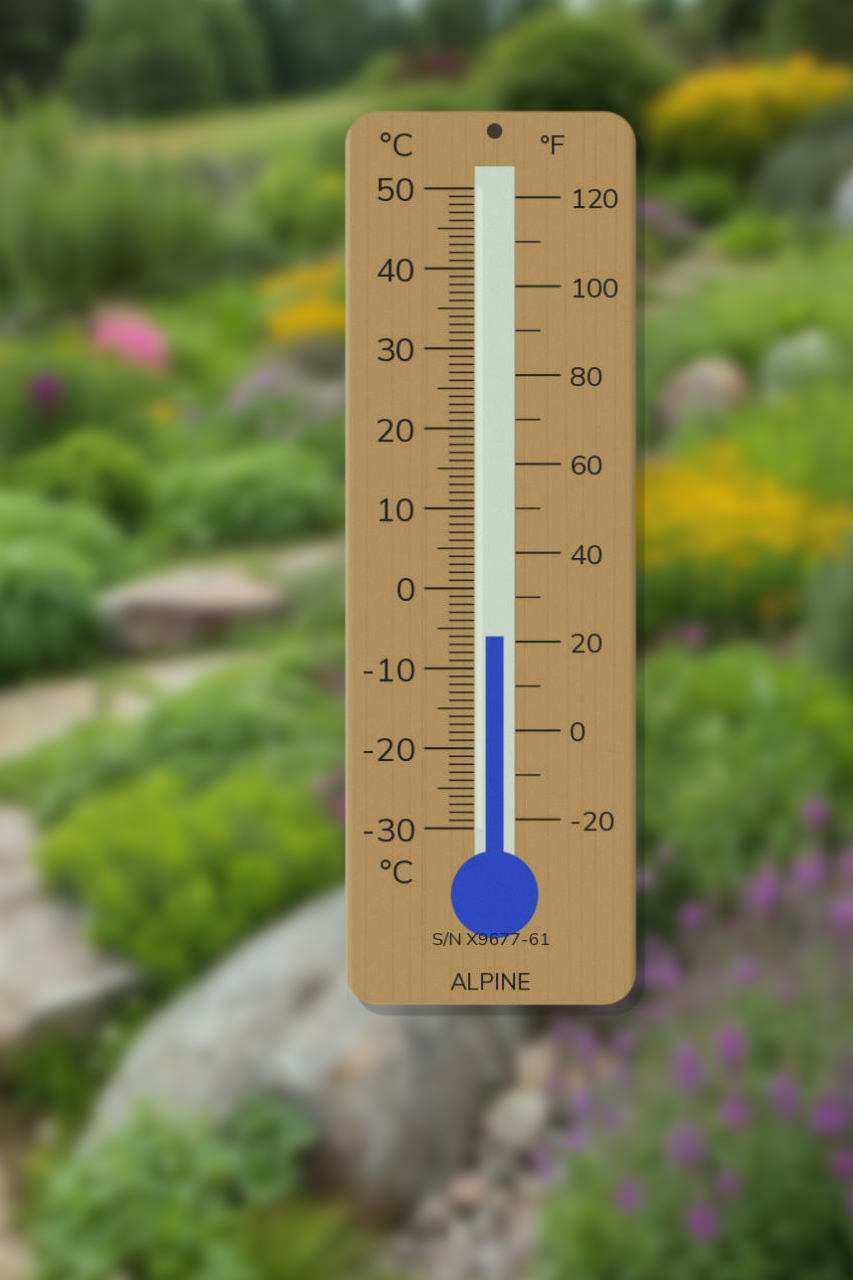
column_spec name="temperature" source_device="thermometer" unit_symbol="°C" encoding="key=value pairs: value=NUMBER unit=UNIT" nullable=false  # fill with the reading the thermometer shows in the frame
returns value=-6 unit=°C
